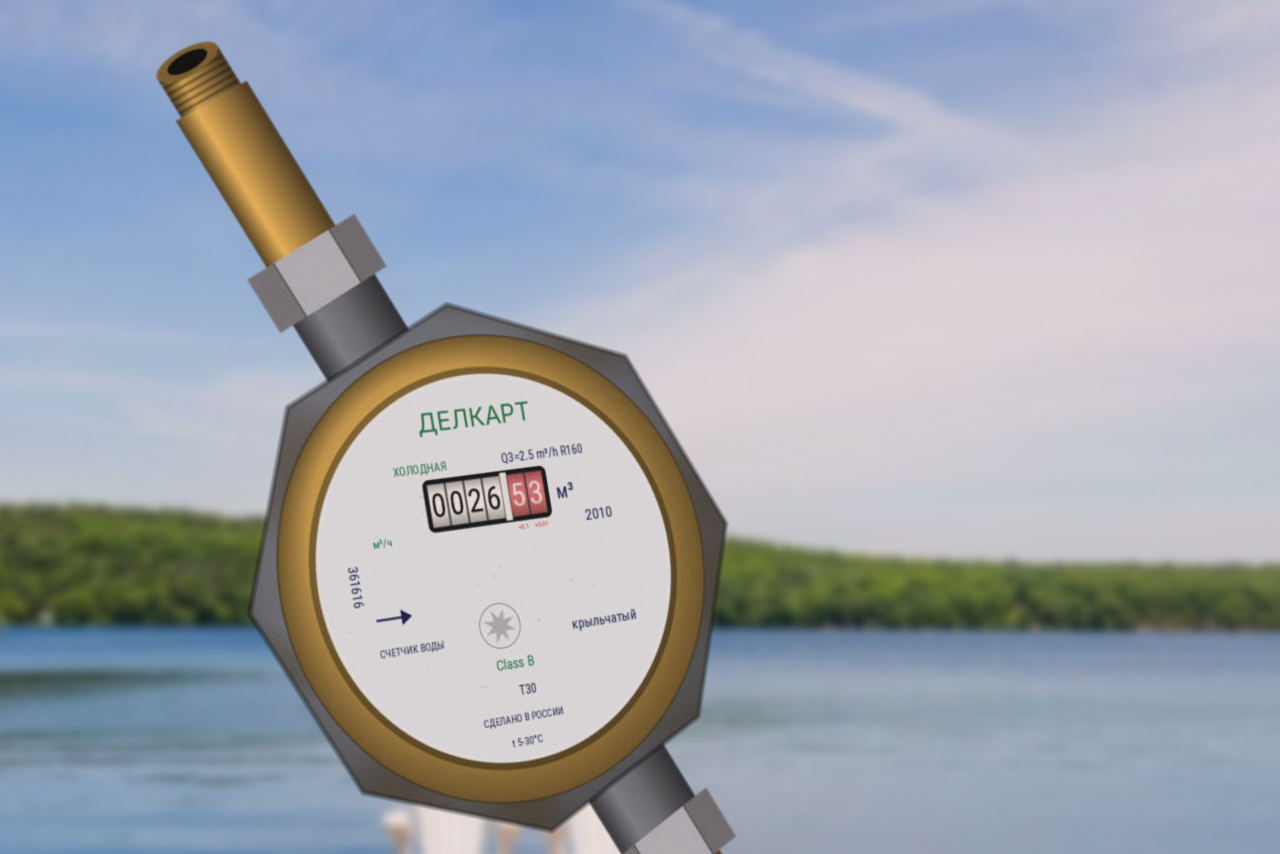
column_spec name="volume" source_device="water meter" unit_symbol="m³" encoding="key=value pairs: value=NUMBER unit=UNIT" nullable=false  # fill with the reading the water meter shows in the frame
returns value=26.53 unit=m³
